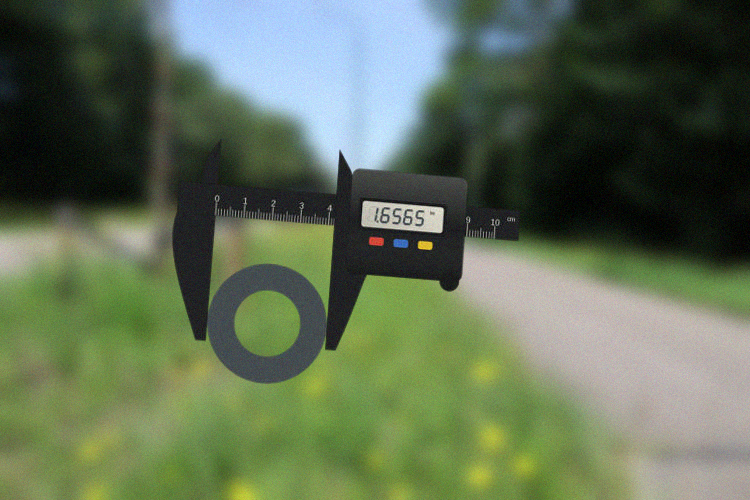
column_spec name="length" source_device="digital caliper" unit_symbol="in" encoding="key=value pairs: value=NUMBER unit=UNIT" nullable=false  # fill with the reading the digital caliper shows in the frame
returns value=1.6565 unit=in
